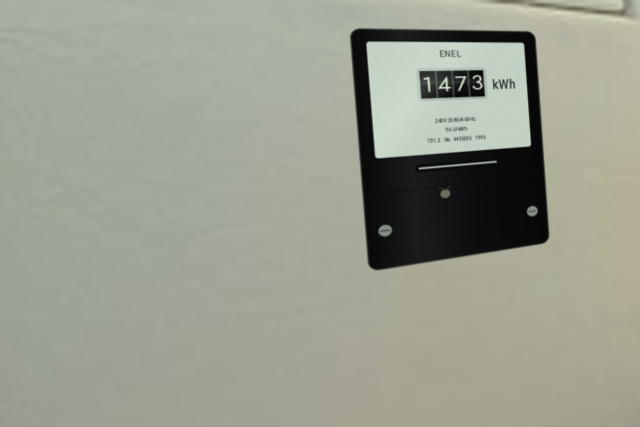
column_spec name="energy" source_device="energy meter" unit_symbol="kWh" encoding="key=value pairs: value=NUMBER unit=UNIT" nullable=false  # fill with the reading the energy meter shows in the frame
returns value=1473 unit=kWh
